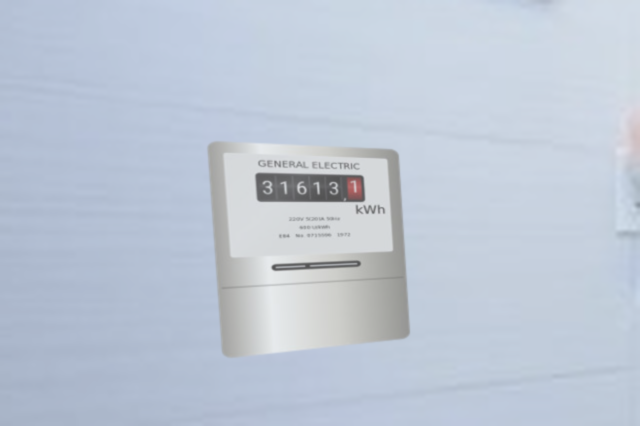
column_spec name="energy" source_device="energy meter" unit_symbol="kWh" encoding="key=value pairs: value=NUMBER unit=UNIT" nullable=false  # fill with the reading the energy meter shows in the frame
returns value=31613.1 unit=kWh
